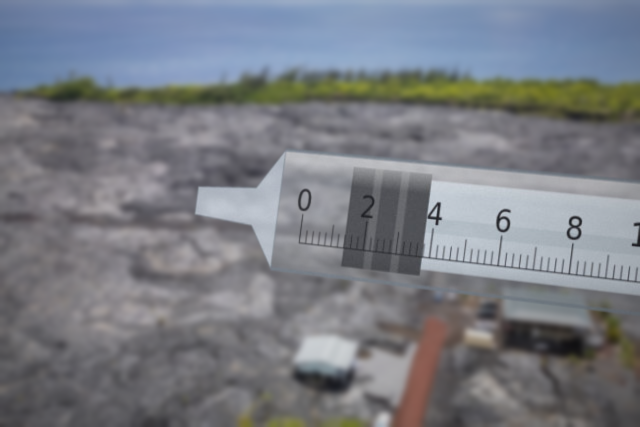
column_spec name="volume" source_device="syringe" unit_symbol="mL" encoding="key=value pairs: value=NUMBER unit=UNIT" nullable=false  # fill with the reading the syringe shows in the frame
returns value=1.4 unit=mL
